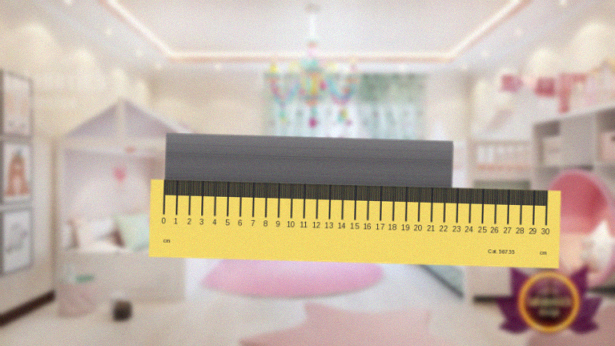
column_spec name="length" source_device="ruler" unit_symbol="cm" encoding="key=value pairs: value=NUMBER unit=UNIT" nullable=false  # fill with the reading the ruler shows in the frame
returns value=22.5 unit=cm
